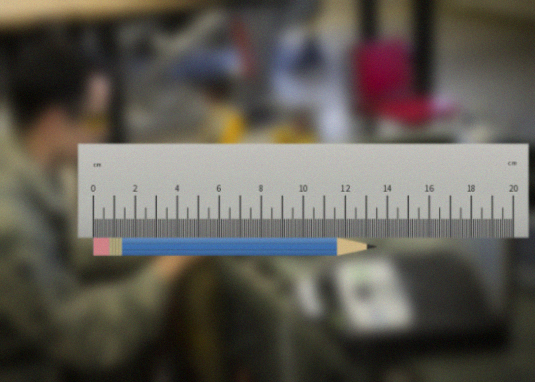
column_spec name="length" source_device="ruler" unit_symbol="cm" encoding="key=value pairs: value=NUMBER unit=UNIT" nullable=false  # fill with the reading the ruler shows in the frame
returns value=13.5 unit=cm
